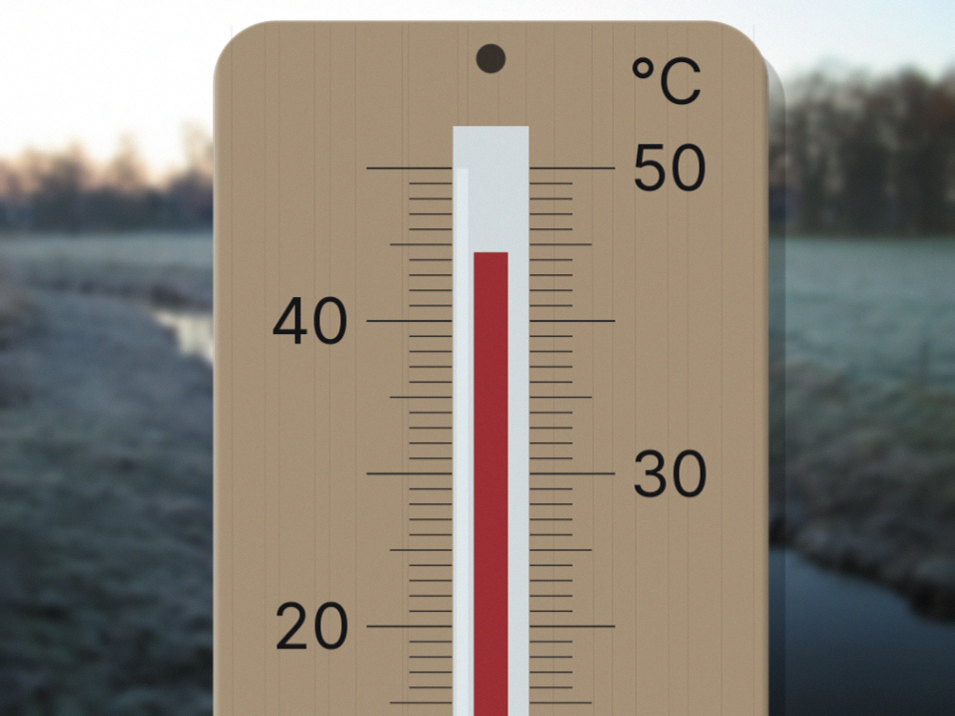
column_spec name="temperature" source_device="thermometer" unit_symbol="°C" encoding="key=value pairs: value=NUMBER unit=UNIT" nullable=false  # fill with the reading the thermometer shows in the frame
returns value=44.5 unit=°C
